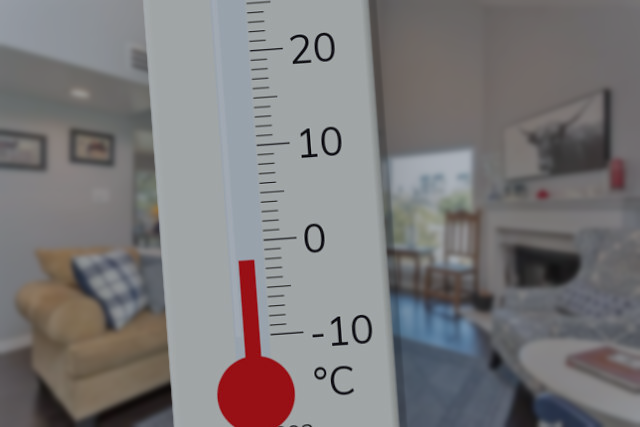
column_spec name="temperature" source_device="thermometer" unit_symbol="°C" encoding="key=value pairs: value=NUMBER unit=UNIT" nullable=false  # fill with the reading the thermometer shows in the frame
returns value=-2 unit=°C
